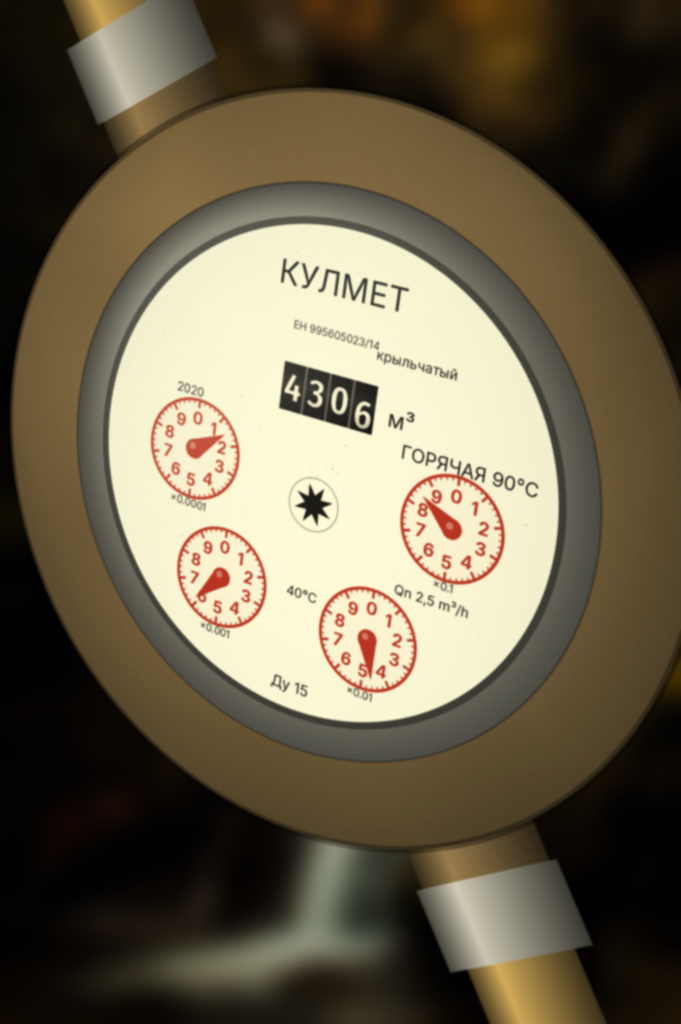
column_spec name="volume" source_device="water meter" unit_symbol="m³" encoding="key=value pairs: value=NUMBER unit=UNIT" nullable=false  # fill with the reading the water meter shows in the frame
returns value=4305.8461 unit=m³
